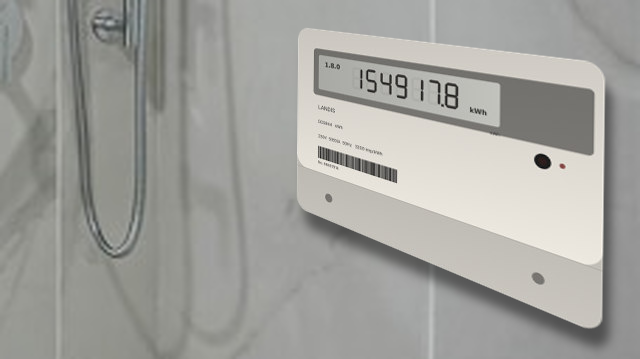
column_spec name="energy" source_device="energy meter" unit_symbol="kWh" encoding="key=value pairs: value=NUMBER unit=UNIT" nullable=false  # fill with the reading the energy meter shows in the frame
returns value=154917.8 unit=kWh
